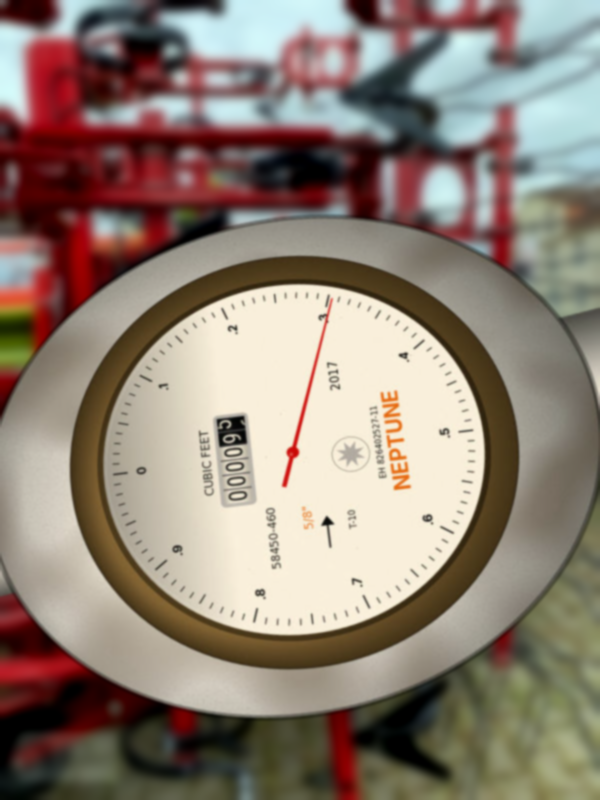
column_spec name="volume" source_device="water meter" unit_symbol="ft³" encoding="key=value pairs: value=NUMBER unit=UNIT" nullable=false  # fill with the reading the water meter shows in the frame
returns value=95.30 unit=ft³
